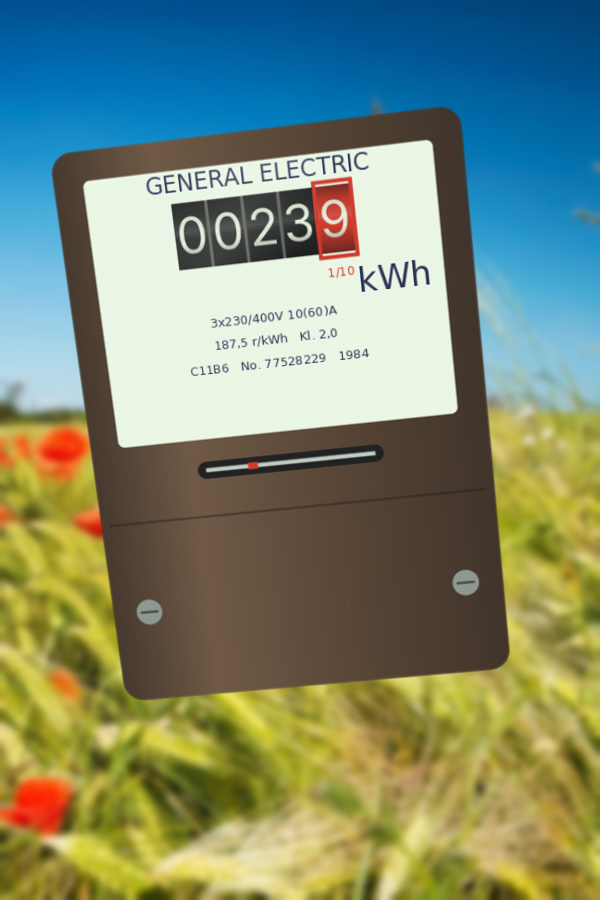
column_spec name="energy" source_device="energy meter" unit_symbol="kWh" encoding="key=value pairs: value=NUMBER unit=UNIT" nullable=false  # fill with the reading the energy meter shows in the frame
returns value=23.9 unit=kWh
